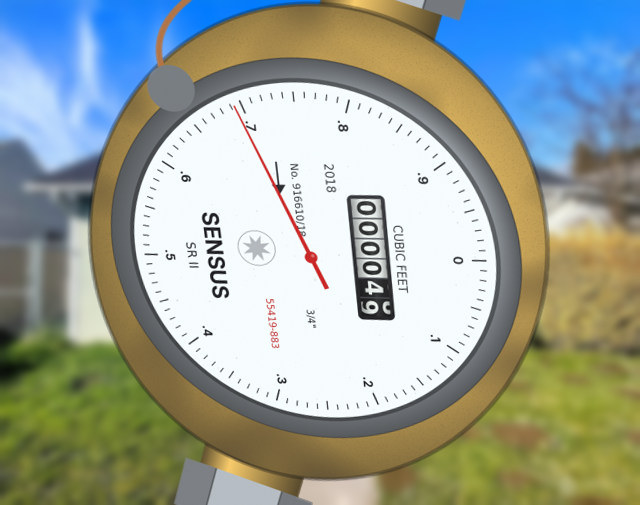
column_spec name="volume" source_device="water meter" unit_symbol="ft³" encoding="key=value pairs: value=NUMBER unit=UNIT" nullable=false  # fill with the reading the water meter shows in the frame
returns value=48.69 unit=ft³
